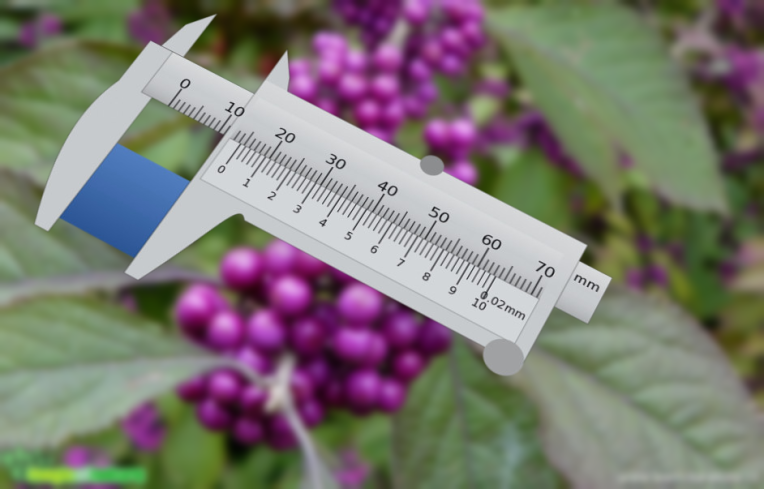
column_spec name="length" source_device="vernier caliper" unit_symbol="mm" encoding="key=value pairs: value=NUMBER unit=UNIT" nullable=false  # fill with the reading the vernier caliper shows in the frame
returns value=14.4 unit=mm
